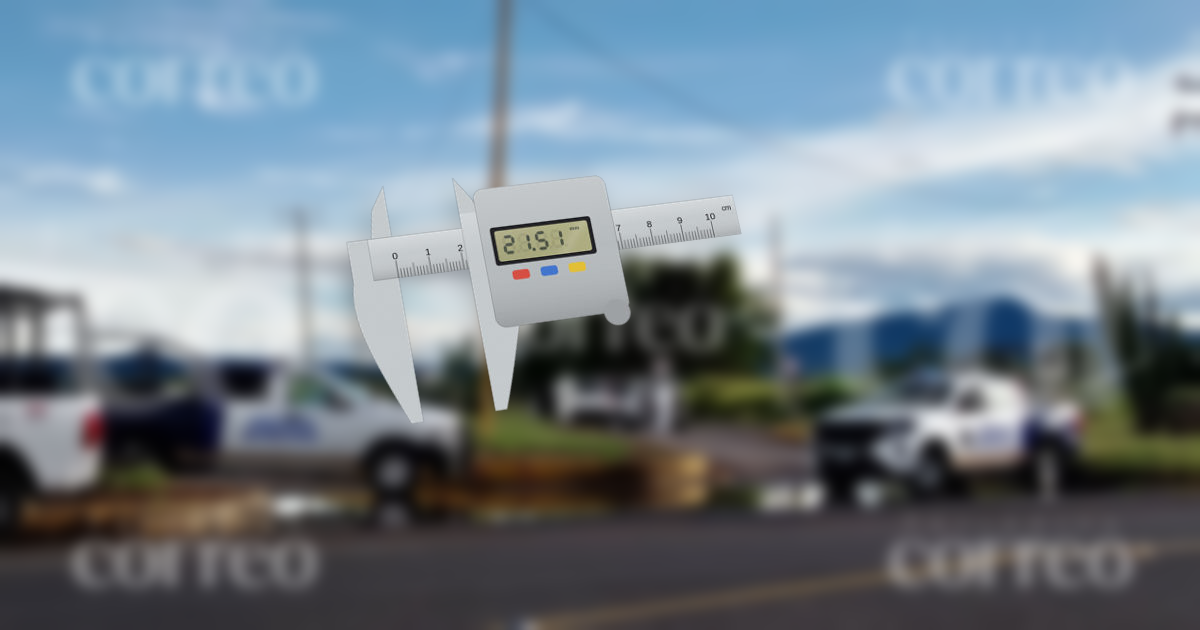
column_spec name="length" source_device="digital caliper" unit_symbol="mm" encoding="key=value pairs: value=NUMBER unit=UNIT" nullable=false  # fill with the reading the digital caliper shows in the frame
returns value=21.51 unit=mm
